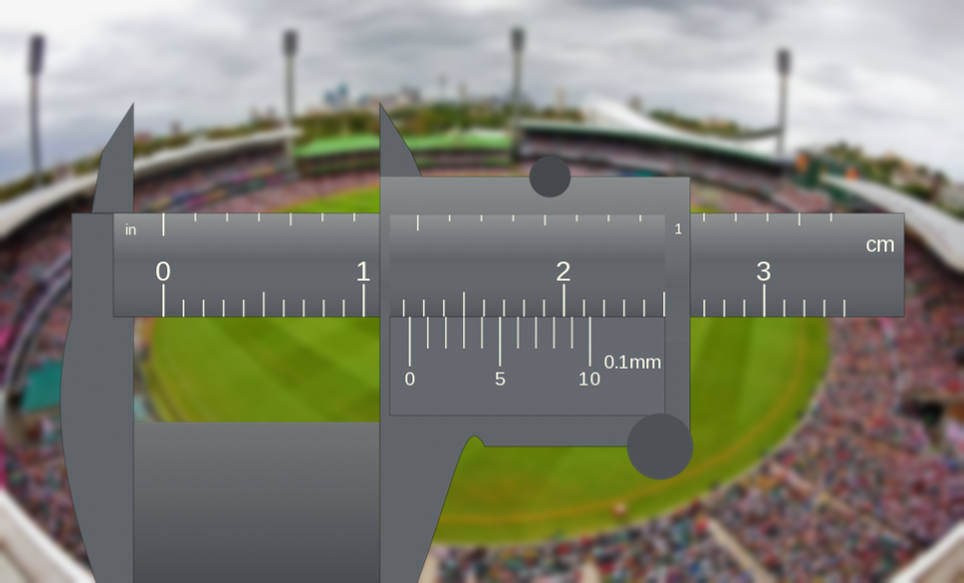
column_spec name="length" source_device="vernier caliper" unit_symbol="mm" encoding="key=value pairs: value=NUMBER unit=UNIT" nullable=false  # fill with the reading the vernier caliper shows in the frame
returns value=12.3 unit=mm
